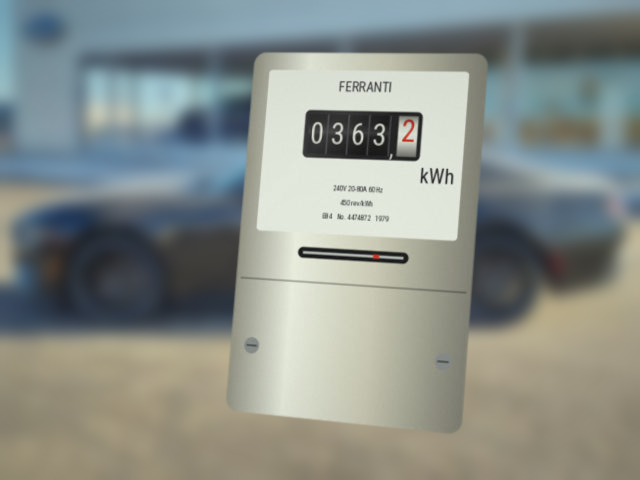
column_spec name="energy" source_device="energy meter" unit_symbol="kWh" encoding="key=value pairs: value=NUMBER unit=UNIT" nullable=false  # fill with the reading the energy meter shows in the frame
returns value=363.2 unit=kWh
